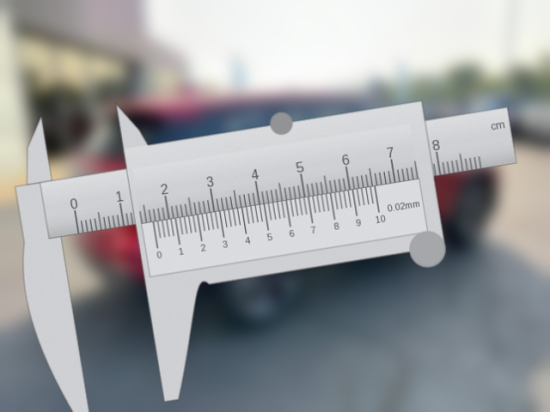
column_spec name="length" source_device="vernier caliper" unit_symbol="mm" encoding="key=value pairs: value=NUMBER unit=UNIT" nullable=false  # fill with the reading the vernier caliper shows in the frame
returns value=16.5 unit=mm
